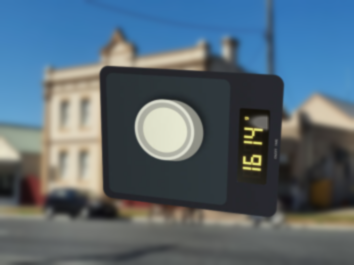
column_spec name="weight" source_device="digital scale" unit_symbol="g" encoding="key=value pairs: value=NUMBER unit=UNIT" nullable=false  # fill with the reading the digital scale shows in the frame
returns value=1614 unit=g
